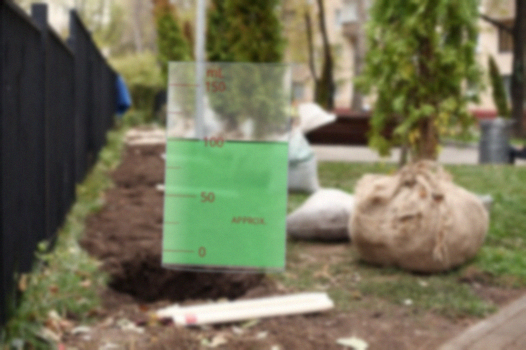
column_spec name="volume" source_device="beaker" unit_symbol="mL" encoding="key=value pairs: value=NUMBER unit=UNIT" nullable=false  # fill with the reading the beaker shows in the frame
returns value=100 unit=mL
